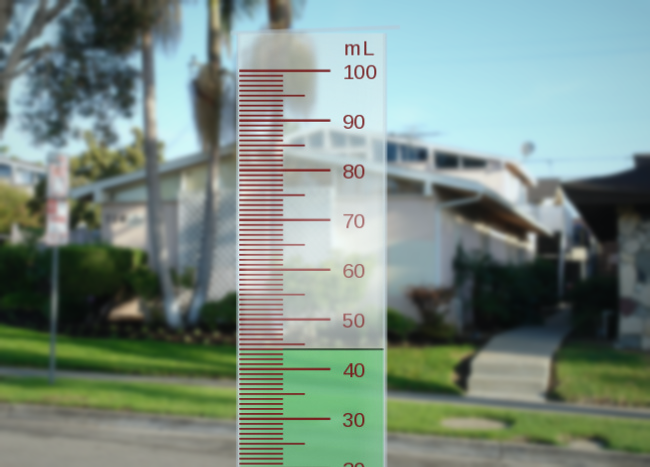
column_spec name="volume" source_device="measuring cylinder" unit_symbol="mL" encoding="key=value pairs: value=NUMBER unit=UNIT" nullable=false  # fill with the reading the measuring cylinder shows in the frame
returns value=44 unit=mL
